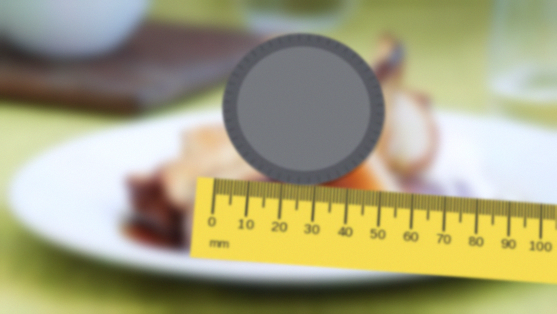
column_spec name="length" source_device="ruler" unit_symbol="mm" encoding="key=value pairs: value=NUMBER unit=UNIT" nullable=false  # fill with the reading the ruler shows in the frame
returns value=50 unit=mm
